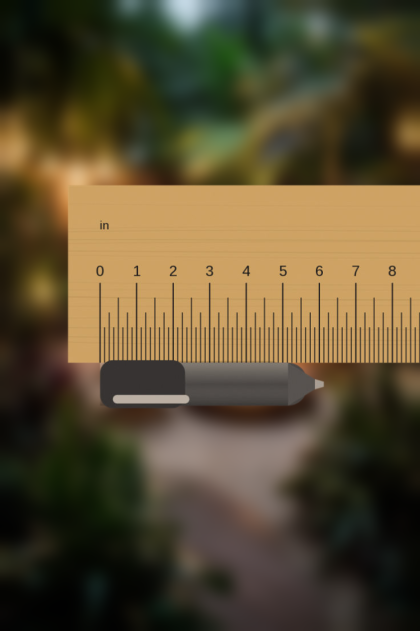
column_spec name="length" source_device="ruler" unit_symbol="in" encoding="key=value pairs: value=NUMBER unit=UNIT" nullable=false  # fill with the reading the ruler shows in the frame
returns value=6.125 unit=in
